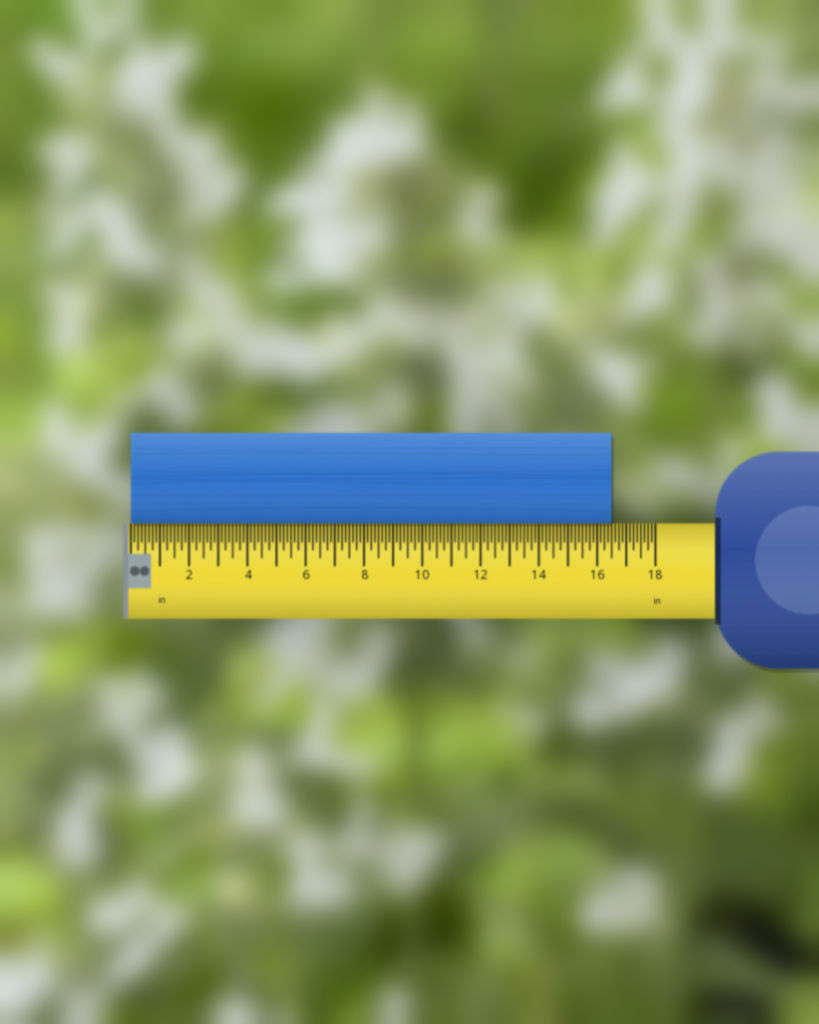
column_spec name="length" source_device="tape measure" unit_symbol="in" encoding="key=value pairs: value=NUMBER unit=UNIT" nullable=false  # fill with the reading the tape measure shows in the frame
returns value=16.5 unit=in
